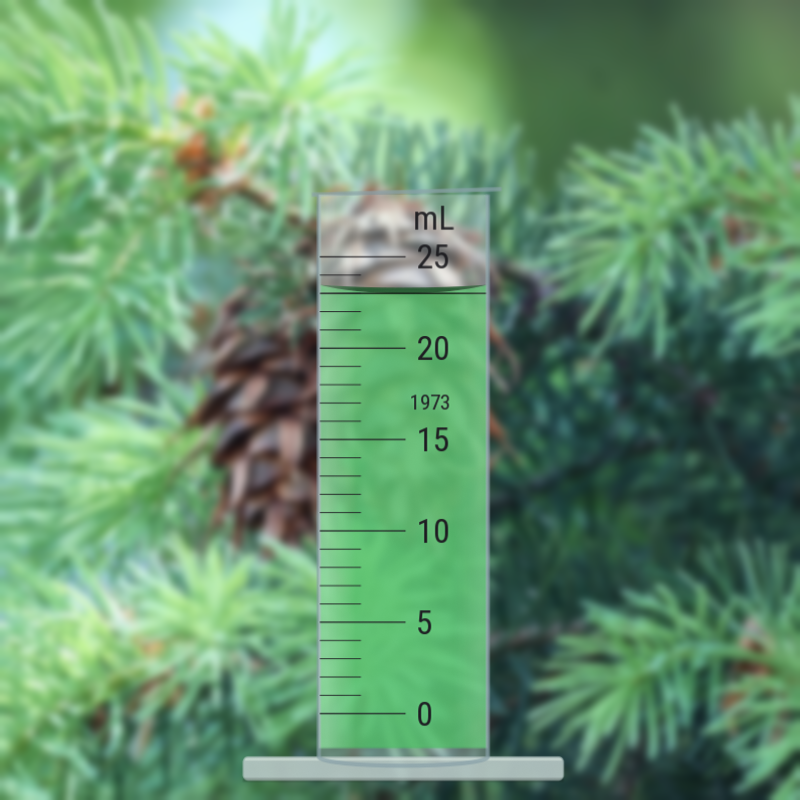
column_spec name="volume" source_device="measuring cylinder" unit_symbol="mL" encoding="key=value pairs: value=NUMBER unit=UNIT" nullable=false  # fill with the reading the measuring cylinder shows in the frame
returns value=23 unit=mL
